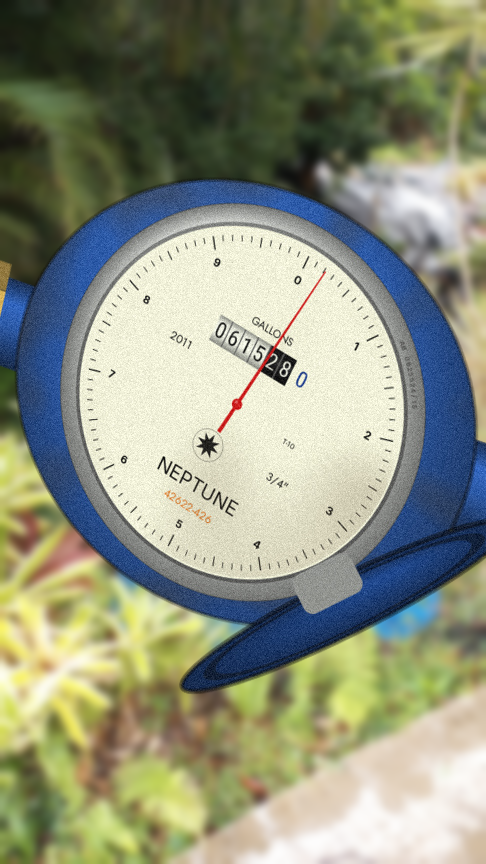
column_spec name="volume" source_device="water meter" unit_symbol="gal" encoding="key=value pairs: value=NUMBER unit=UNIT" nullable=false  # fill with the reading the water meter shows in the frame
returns value=615280.2 unit=gal
